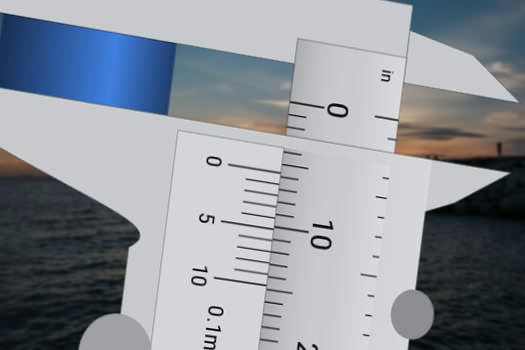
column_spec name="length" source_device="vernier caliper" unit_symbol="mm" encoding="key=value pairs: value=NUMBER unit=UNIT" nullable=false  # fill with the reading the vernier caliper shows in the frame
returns value=5.7 unit=mm
